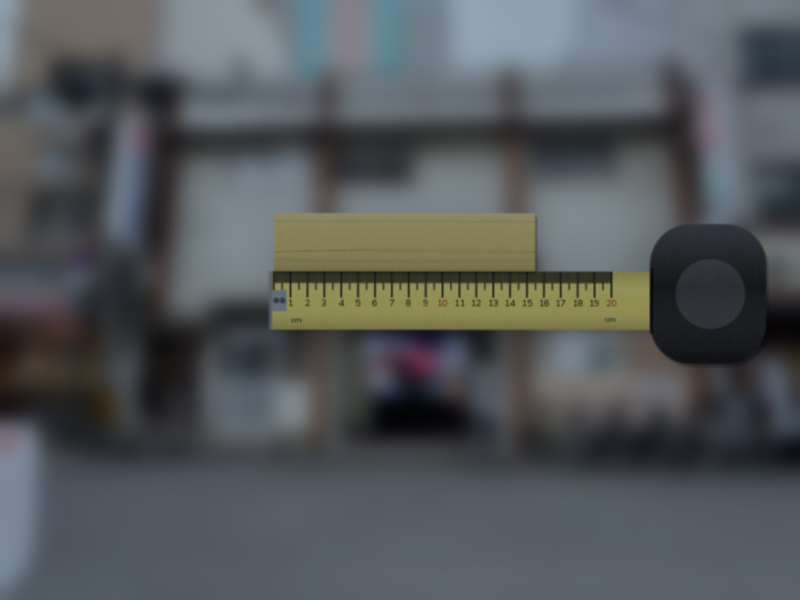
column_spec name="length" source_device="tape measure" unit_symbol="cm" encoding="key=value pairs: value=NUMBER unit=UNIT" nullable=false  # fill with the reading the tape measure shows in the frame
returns value=15.5 unit=cm
